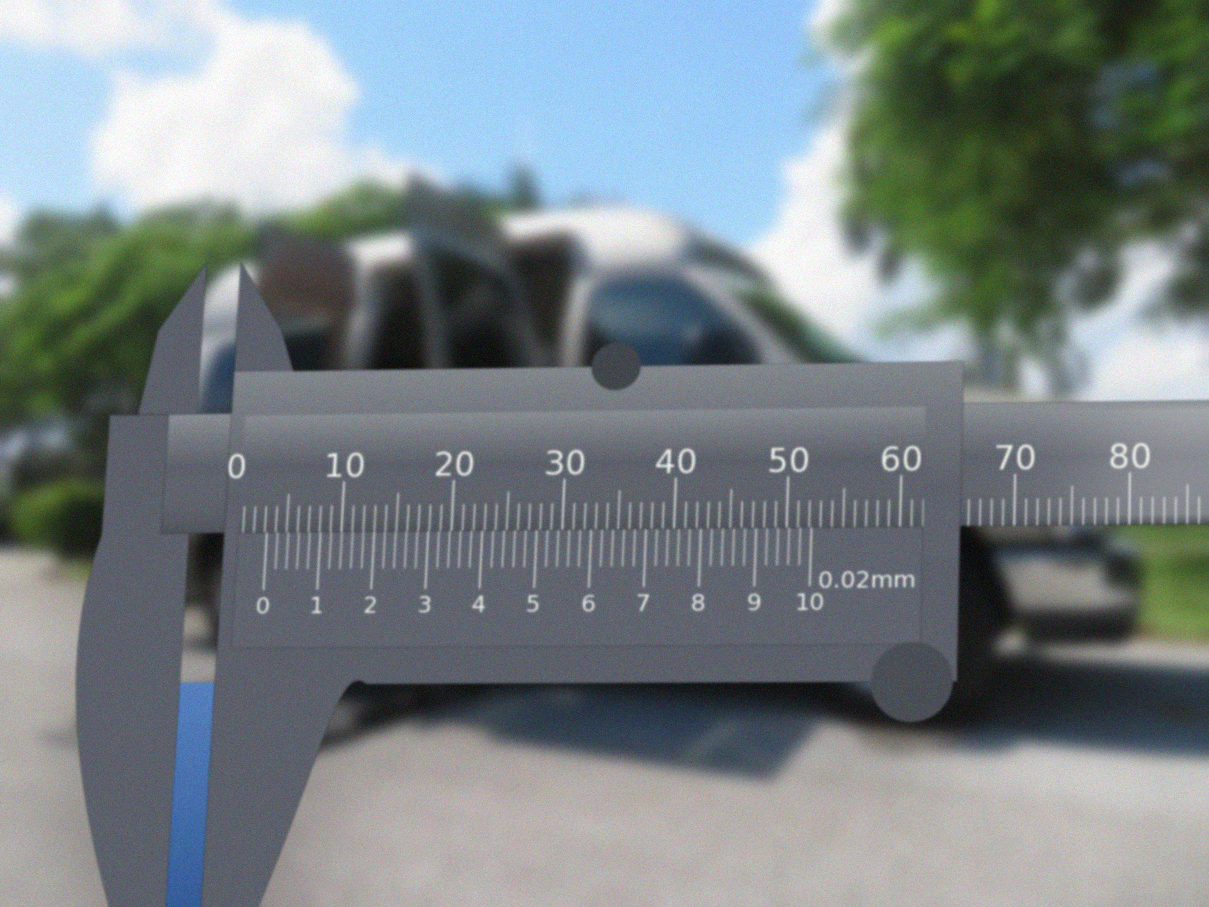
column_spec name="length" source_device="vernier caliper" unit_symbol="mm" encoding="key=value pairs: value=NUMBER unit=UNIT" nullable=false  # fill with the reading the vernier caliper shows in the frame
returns value=3.2 unit=mm
